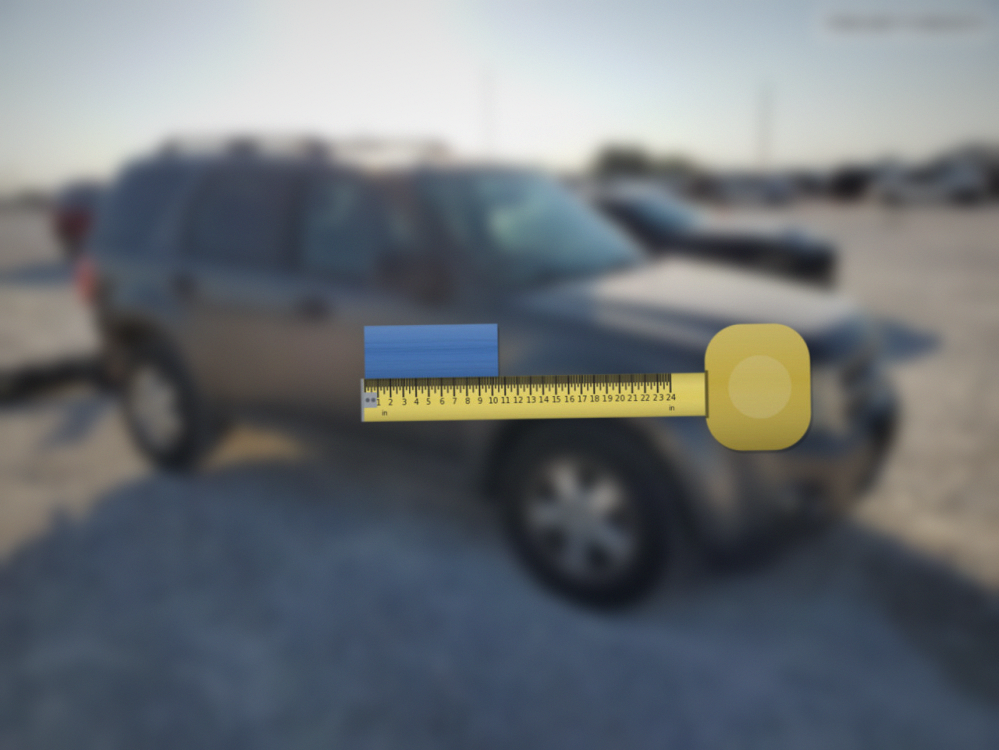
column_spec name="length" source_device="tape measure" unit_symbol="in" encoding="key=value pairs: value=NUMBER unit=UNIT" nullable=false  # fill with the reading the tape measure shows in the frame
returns value=10.5 unit=in
